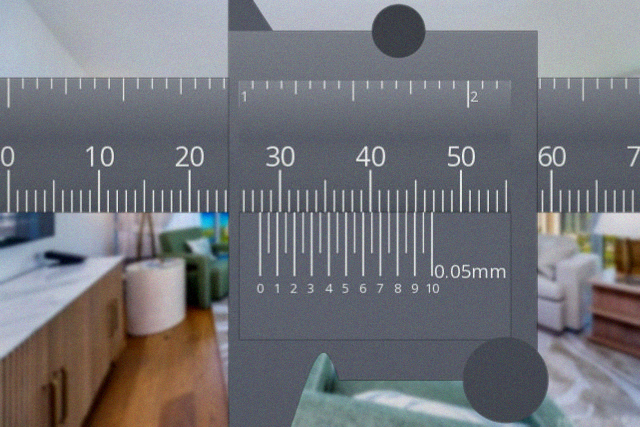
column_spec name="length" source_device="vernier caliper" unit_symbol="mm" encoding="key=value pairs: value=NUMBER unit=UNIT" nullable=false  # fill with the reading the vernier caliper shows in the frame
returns value=27.8 unit=mm
